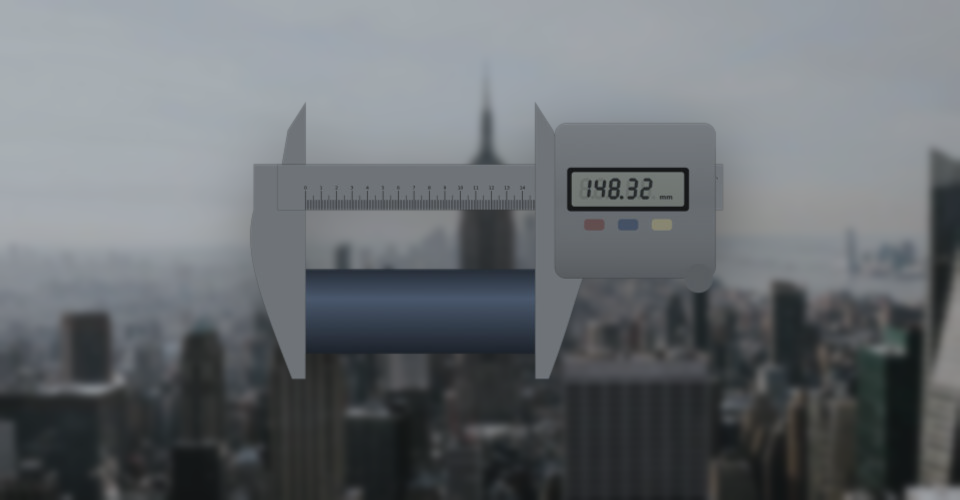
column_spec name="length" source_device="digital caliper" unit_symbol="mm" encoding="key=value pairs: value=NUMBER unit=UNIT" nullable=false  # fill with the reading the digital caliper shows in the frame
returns value=148.32 unit=mm
